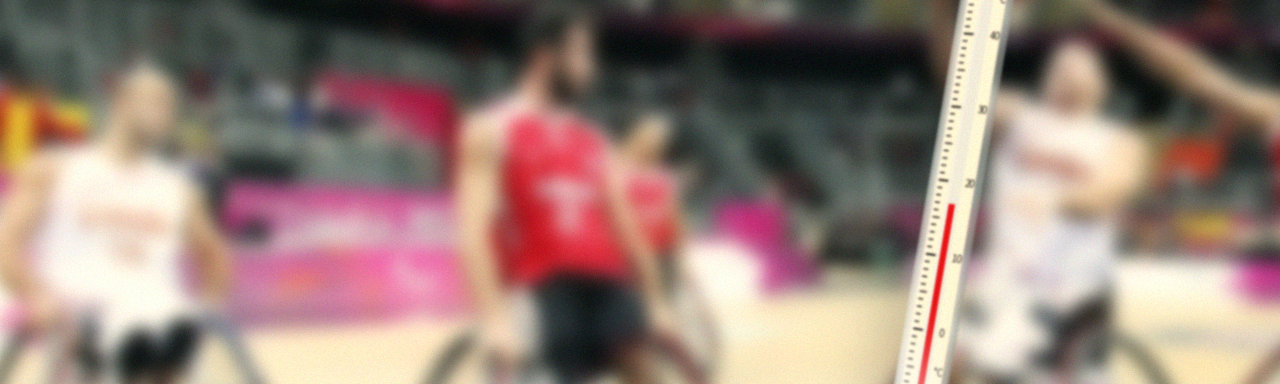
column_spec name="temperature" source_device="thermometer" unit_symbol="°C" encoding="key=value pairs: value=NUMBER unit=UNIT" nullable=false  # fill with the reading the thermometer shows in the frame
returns value=17 unit=°C
